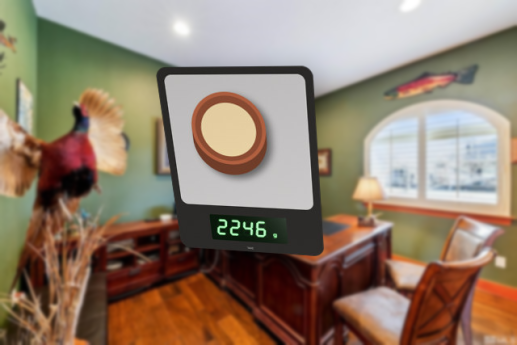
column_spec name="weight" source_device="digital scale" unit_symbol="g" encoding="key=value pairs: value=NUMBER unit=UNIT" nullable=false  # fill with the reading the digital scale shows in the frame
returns value=2246 unit=g
